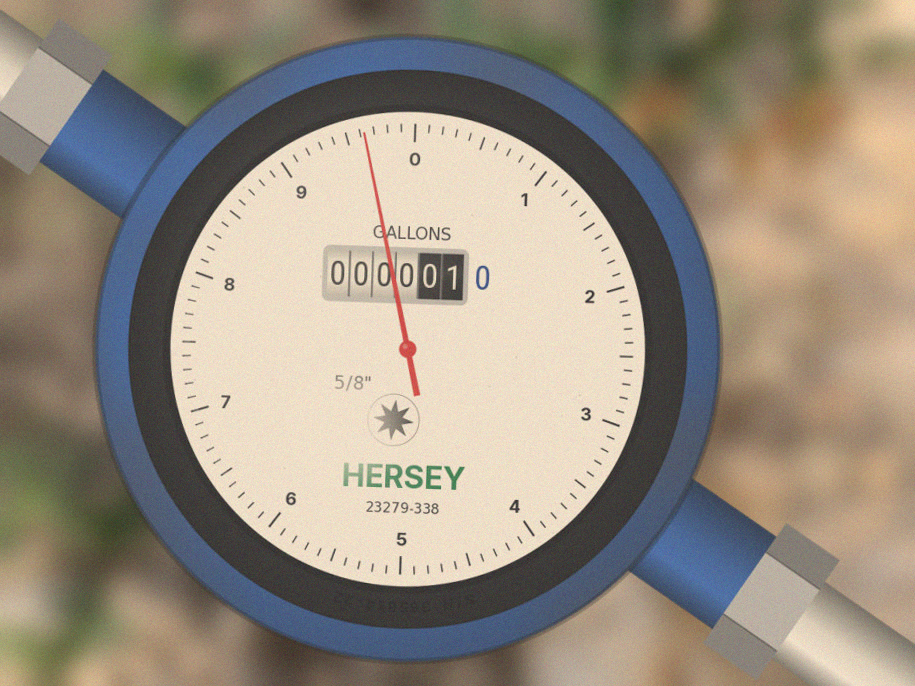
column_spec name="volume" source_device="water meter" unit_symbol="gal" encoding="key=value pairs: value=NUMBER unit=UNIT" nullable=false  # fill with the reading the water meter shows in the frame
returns value=9.6 unit=gal
